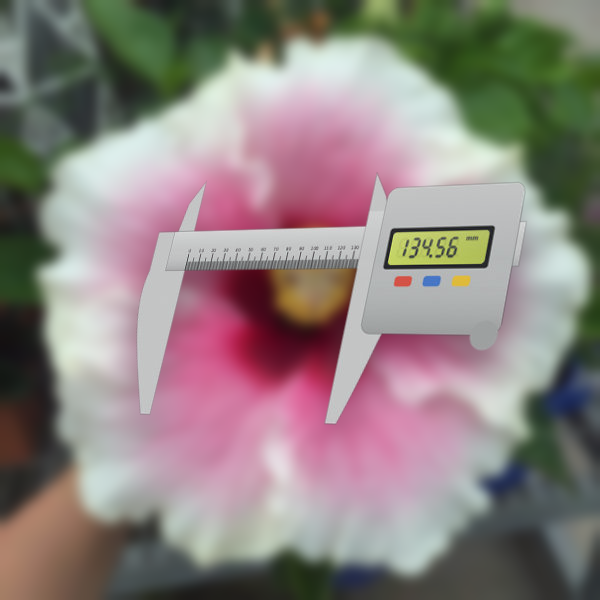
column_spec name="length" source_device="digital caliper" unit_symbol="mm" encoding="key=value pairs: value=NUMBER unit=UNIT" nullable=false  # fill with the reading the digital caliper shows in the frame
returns value=134.56 unit=mm
